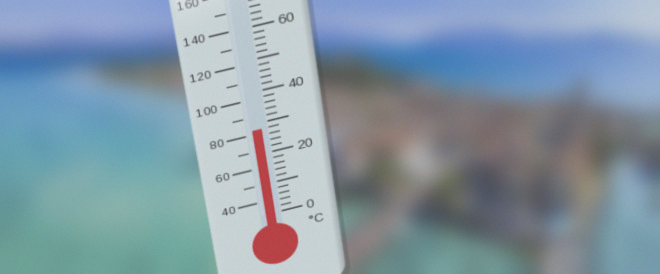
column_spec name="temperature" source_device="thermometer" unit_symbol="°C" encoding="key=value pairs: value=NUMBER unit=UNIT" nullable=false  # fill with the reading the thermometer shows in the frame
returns value=28 unit=°C
